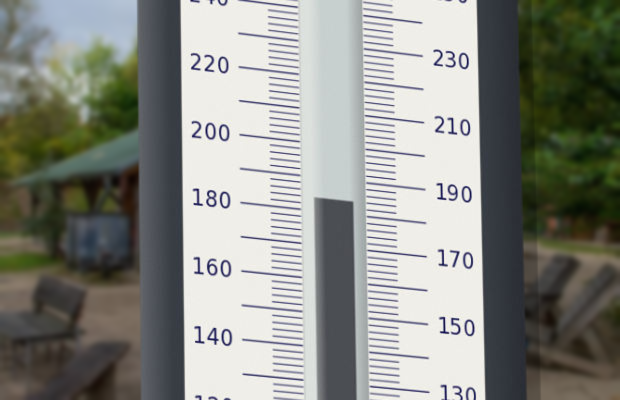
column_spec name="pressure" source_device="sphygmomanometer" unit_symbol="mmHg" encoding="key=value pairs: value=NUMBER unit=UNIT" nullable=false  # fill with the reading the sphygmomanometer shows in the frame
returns value=184 unit=mmHg
